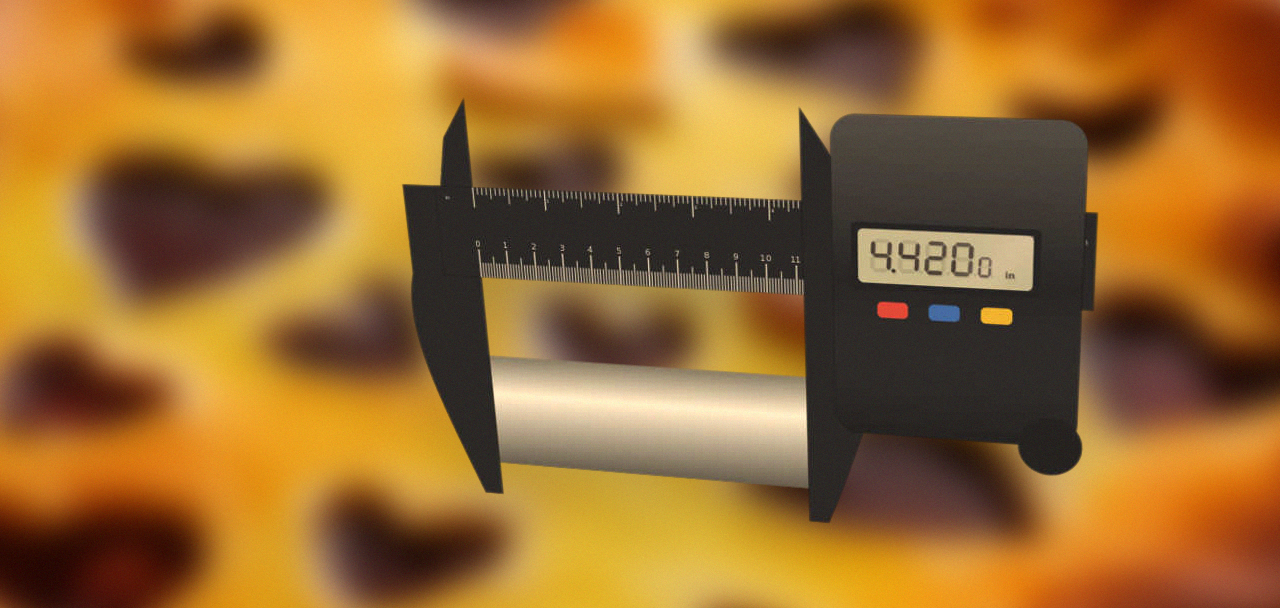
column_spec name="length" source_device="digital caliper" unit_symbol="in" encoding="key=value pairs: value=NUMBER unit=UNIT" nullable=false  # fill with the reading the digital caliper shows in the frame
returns value=4.4200 unit=in
